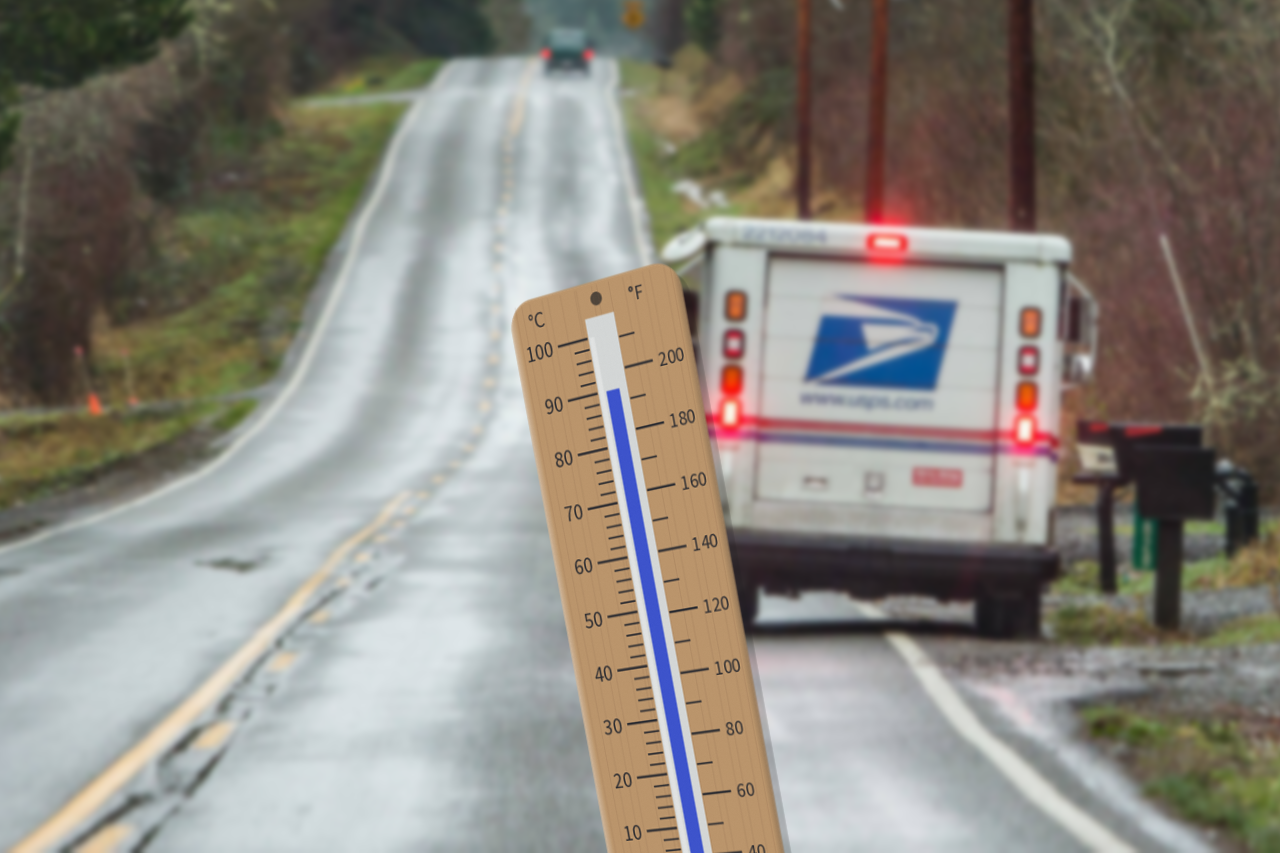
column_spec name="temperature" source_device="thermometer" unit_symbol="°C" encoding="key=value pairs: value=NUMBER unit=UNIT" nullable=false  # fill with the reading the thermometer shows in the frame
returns value=90 unit=°C
